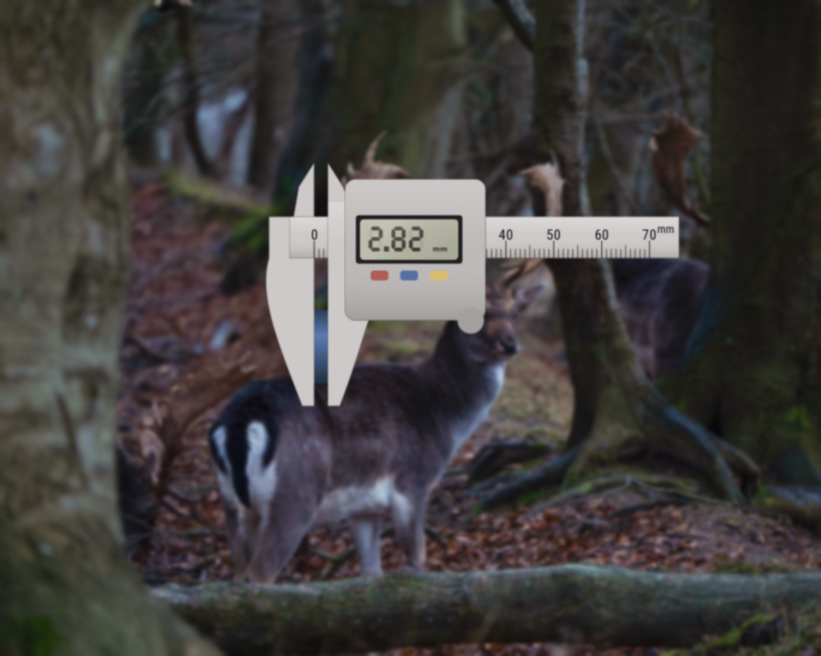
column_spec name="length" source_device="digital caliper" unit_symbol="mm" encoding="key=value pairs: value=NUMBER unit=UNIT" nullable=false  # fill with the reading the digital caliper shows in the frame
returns value=2.82 unit=mm
